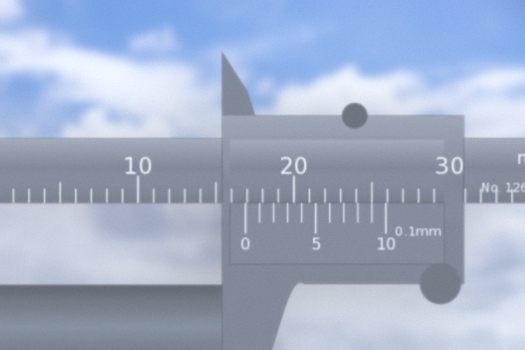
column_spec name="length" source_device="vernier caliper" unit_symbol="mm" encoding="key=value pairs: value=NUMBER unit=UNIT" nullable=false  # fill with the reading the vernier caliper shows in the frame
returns value=16.9 unit=mm
